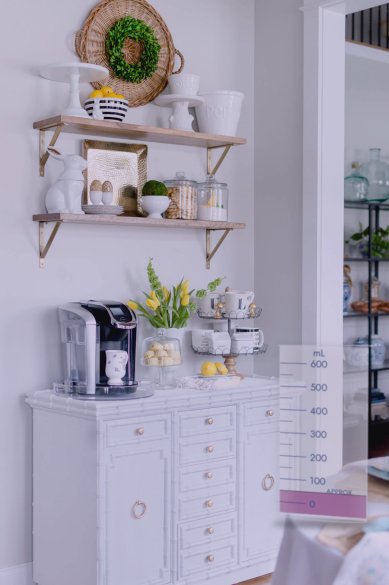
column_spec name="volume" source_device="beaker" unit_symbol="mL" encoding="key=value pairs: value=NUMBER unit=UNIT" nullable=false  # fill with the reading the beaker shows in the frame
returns value=50 unit=mL
